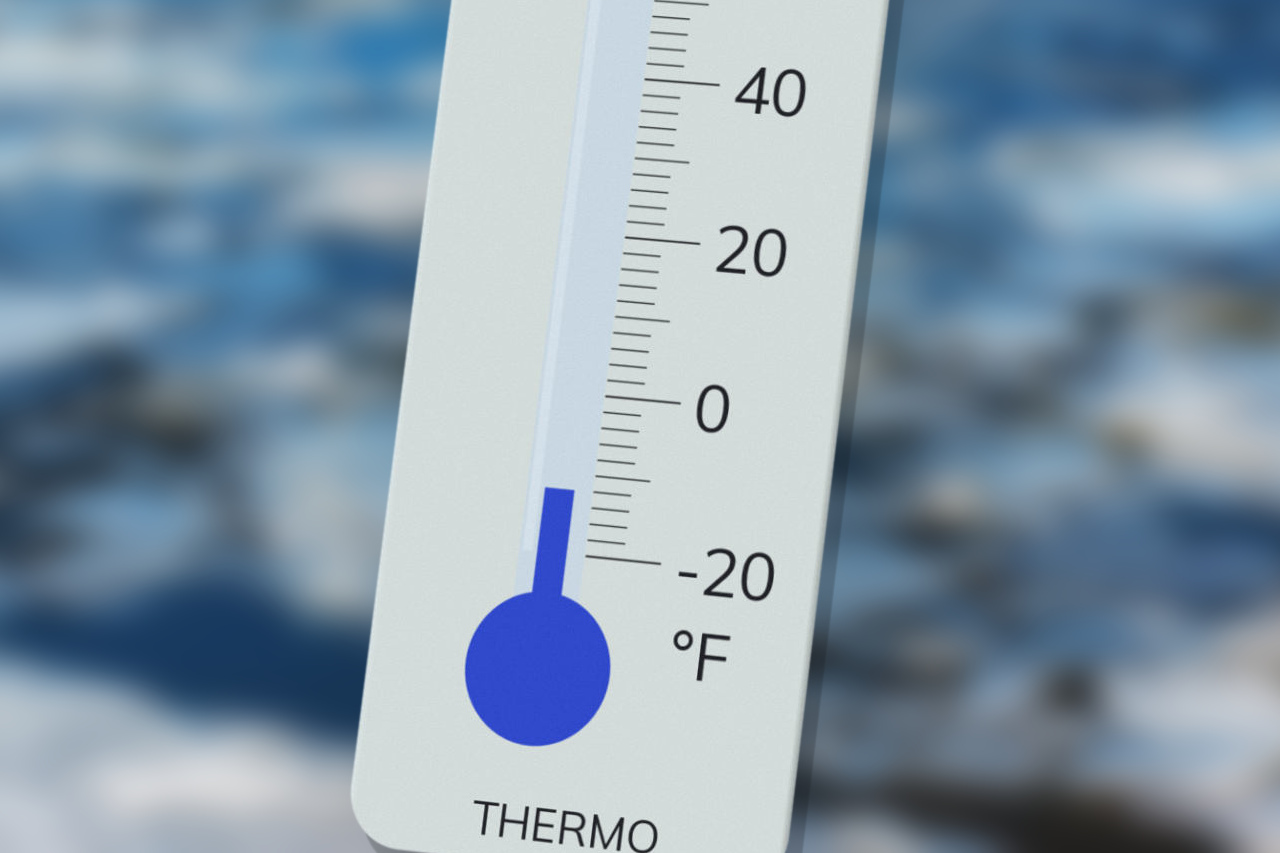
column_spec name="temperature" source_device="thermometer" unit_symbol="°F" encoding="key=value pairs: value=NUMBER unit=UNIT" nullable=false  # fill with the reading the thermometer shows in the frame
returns value=-12 unit=°F
